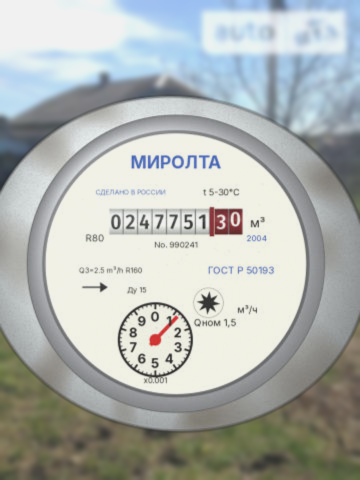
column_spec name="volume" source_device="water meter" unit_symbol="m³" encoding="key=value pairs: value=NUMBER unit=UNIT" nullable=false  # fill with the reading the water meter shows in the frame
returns value=247751.301 unit=m³
